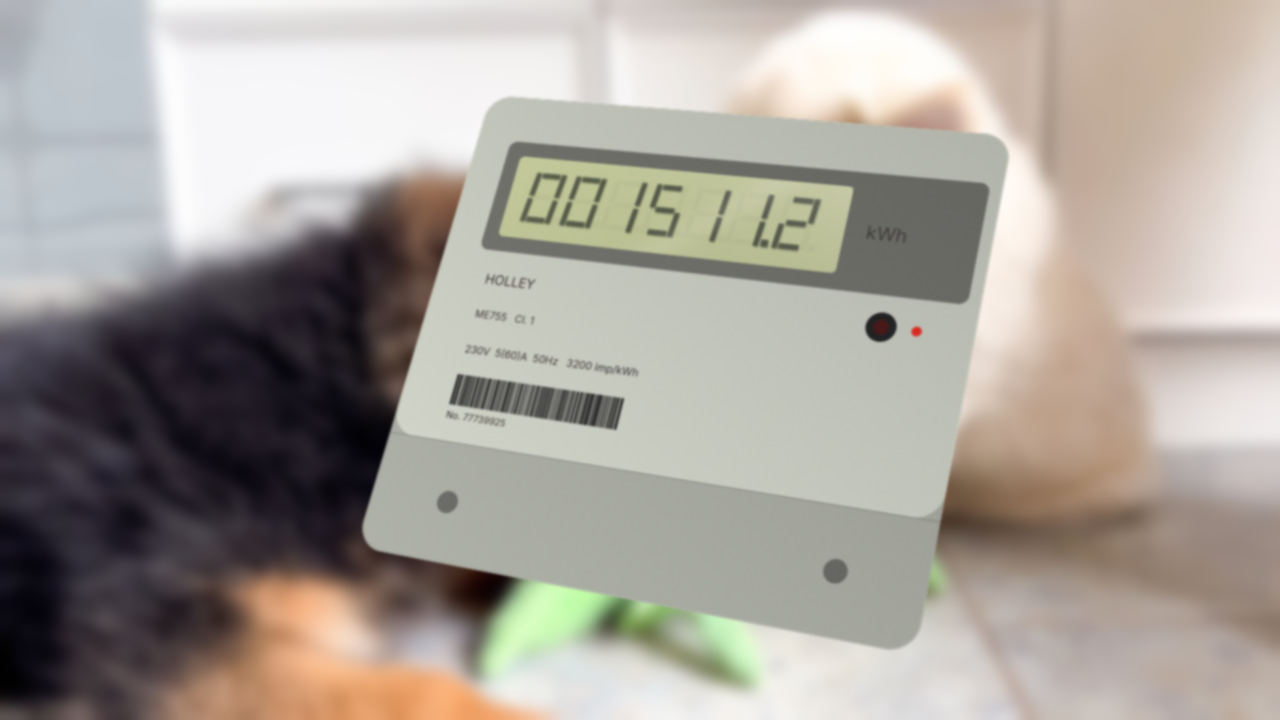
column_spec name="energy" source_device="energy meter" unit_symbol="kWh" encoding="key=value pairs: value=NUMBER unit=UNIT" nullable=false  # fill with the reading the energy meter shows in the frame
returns value=1511.2 unit=kWh
